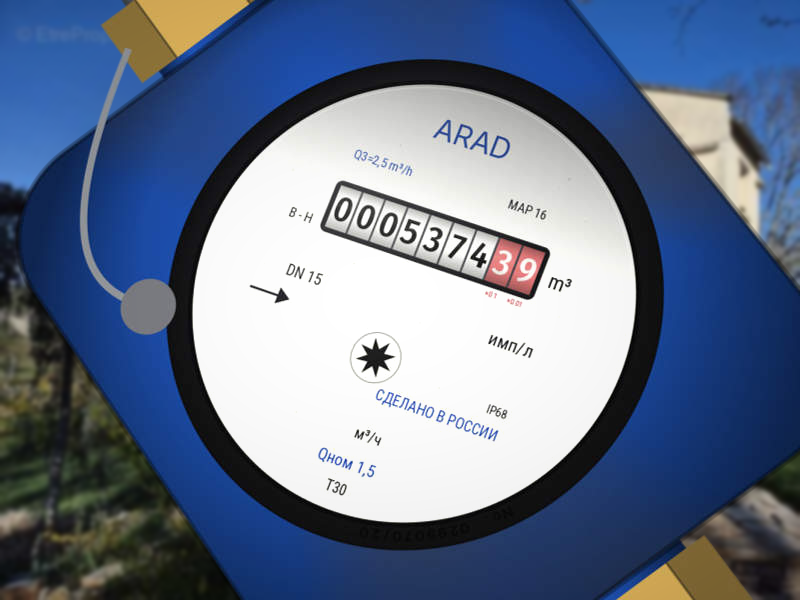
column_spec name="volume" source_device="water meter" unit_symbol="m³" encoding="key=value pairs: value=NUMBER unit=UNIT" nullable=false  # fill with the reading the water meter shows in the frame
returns value=5374.39 unit=m³
